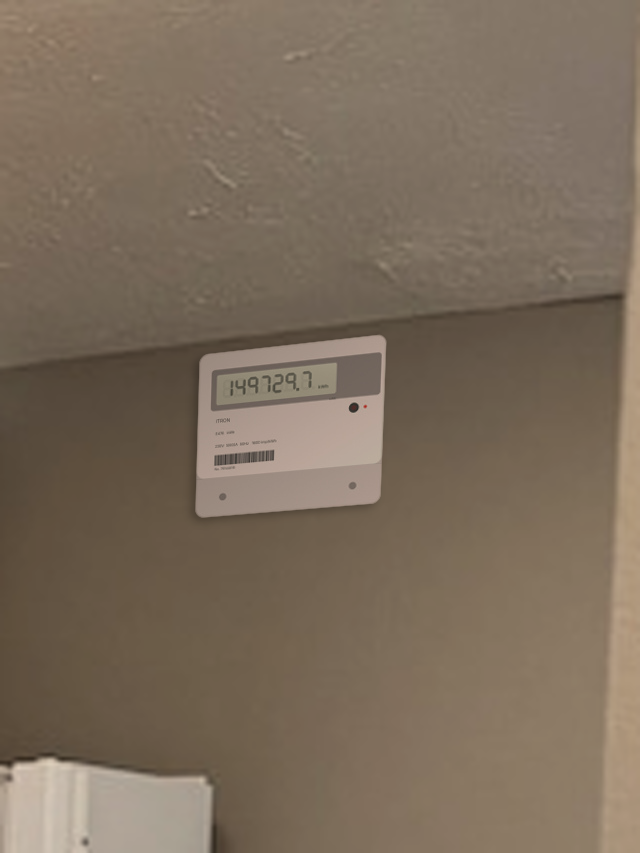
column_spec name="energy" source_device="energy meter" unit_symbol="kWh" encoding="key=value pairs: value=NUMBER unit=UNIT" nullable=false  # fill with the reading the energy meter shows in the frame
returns value=149729.7 unit=kWh
